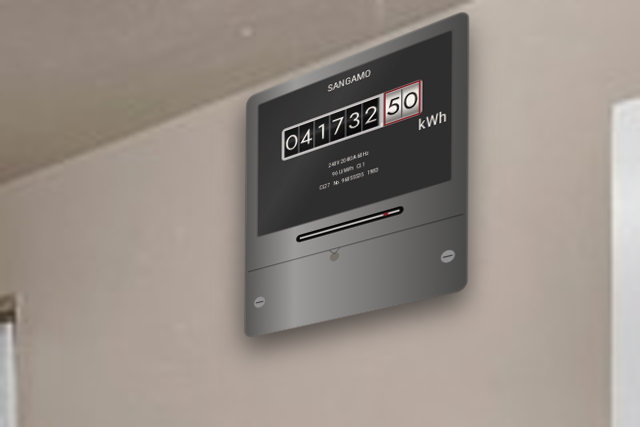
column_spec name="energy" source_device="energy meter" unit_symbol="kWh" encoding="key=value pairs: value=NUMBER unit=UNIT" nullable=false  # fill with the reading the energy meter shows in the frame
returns value=41732.50 unit=kWh
